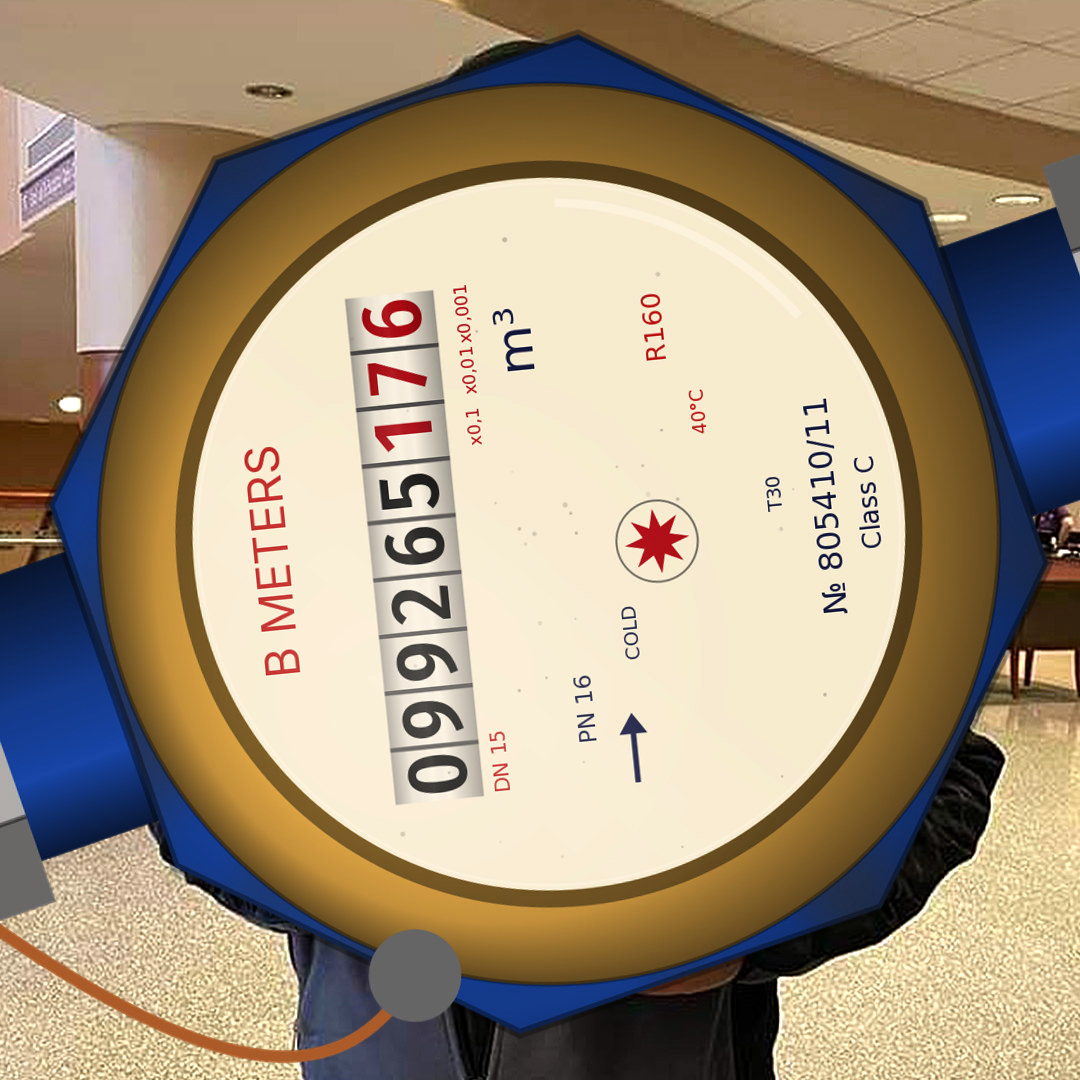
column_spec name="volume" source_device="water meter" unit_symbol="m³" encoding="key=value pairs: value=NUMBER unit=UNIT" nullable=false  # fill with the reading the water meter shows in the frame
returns value=99265.176 unit=m³
